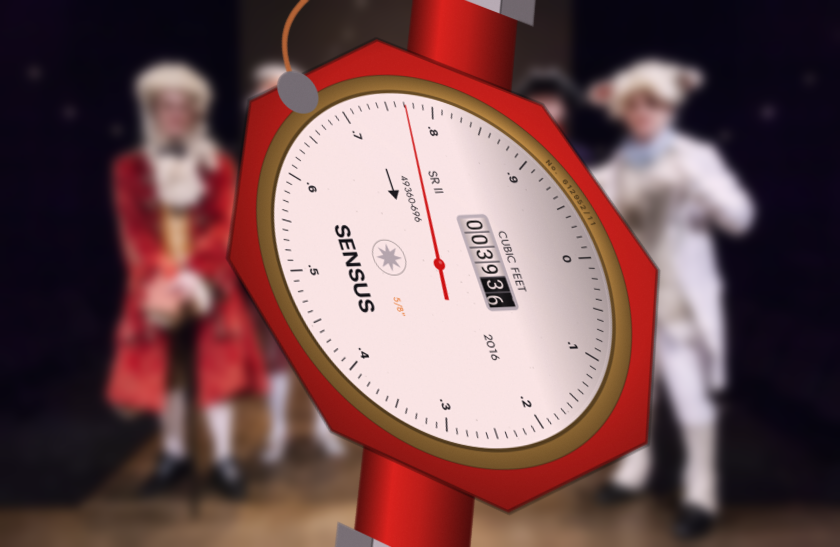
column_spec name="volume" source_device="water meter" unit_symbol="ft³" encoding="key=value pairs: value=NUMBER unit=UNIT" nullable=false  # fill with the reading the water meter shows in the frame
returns value=3935.77 unit=ft³
